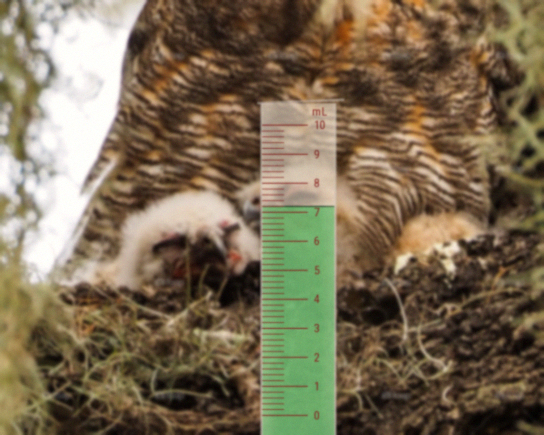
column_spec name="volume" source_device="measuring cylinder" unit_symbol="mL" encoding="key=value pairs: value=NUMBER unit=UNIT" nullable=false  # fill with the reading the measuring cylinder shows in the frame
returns value=7.2 unit=mL
